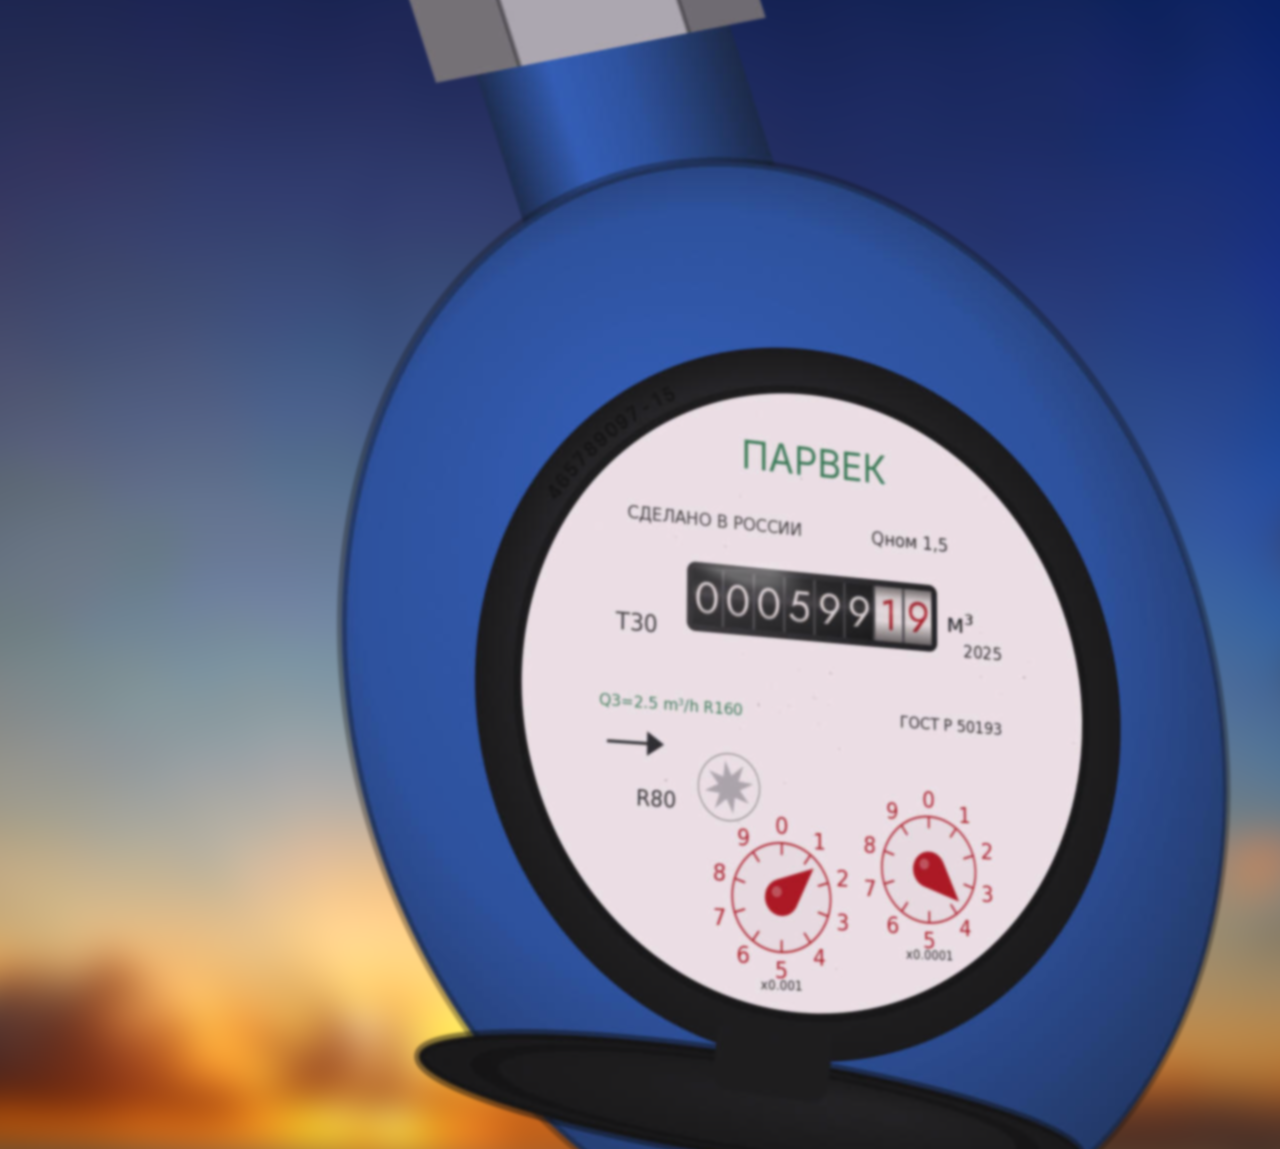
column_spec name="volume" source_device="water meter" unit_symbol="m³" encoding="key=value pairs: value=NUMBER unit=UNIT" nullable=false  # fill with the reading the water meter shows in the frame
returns value=599.1913 unit=m³
